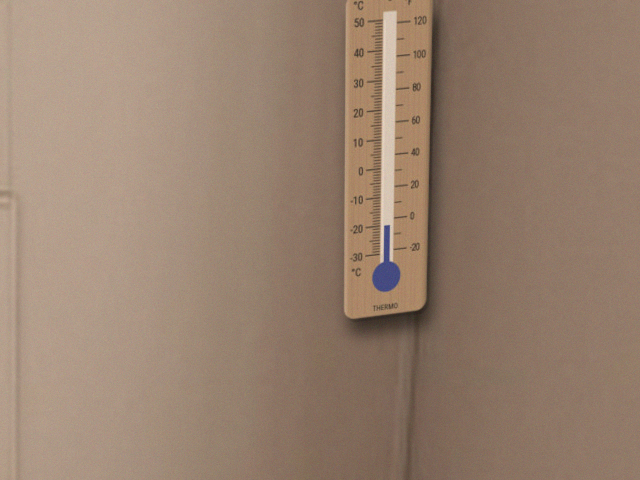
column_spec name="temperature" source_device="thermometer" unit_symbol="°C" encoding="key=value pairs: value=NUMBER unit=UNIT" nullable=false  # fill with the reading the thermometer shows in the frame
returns value=-20 unit=°C
